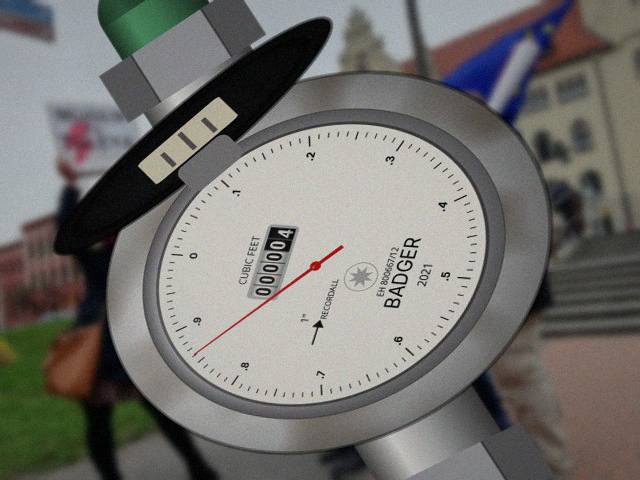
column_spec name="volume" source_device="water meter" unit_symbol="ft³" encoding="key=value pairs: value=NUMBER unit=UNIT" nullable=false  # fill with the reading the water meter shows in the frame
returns value=3.86 unit=ft³
